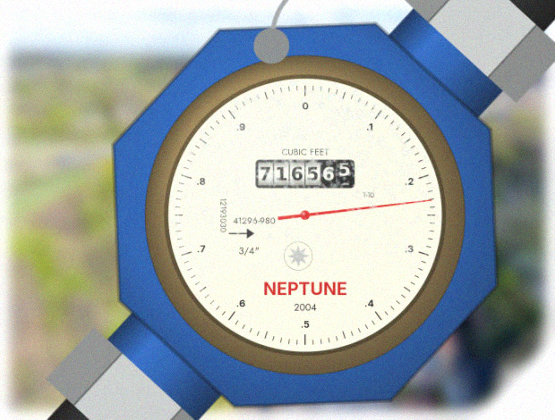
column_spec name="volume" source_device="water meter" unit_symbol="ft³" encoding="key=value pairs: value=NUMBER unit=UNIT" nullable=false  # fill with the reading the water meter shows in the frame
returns value=716565.23 unit=ft³
